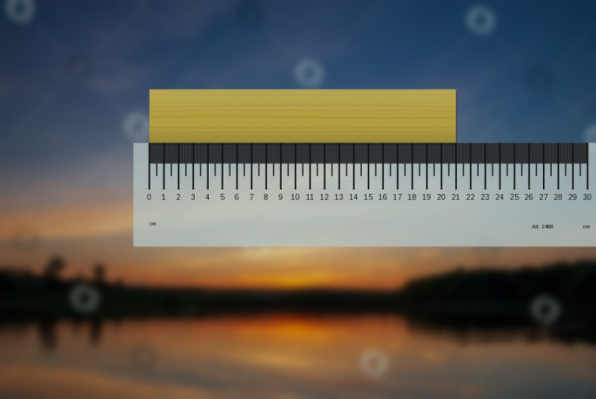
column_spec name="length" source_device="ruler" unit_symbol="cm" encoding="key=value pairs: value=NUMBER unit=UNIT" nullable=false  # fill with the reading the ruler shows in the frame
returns value=21 unit=cm
